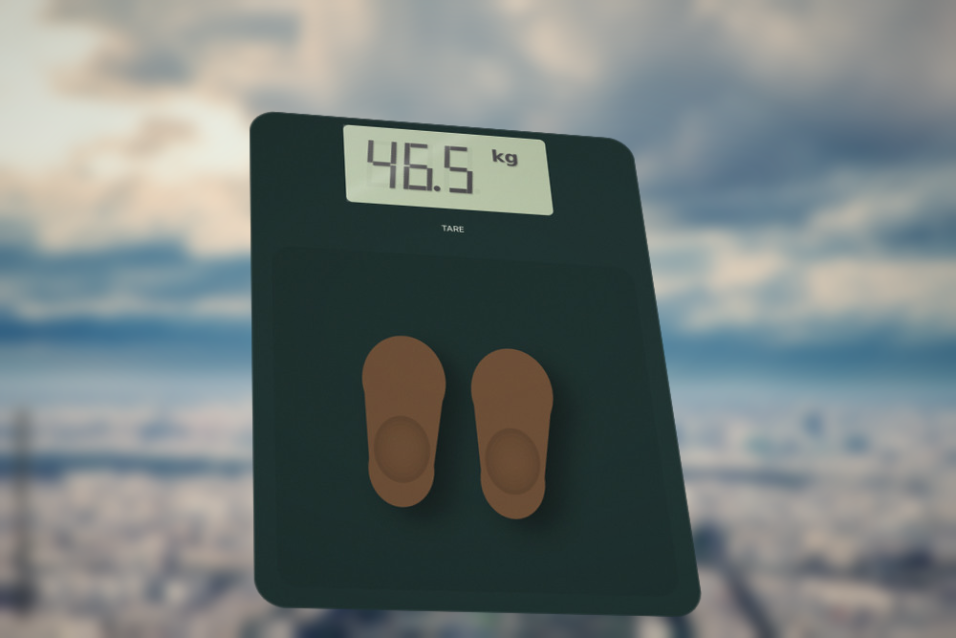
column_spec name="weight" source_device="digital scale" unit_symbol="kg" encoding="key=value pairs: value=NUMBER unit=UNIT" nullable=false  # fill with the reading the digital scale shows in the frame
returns value=46.5 unit=kg
